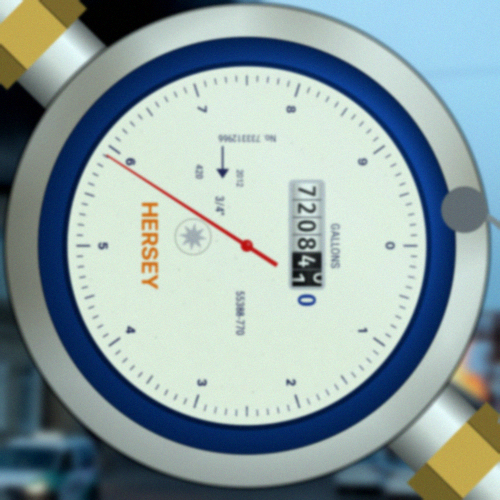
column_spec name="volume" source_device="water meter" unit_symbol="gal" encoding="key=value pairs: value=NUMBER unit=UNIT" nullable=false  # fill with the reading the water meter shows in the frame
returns value=7208405.9 unit=gal
